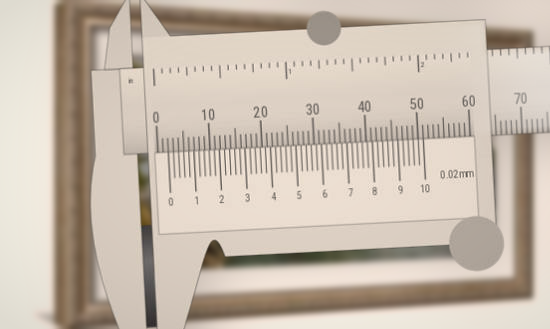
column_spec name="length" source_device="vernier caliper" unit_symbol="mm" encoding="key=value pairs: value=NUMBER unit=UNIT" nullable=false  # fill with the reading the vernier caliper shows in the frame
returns value=2.0 unit=mm
